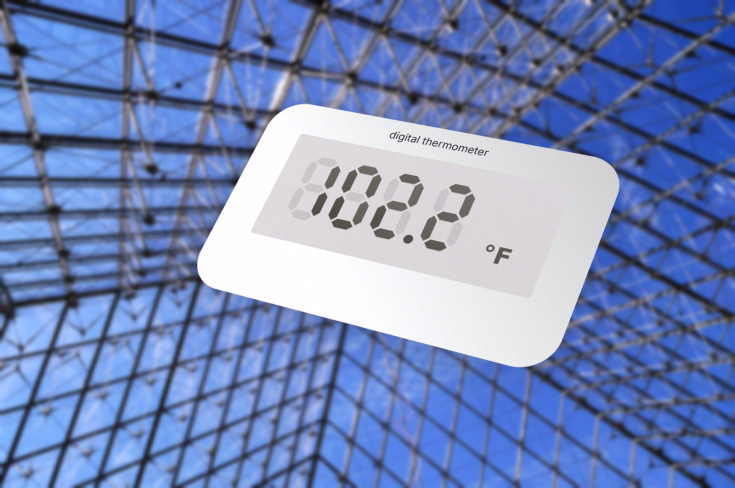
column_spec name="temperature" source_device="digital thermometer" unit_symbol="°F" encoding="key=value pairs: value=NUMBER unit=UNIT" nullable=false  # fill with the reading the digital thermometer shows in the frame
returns value=102.2 unit=°F
